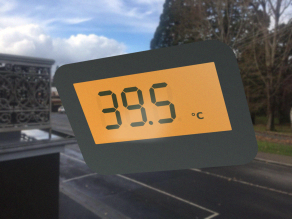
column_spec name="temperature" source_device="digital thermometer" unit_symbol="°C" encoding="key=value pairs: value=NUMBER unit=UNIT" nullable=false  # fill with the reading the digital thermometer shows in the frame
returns value=39.5 unit=°C
